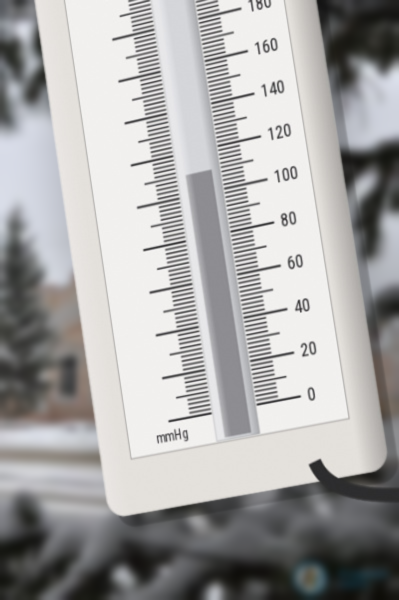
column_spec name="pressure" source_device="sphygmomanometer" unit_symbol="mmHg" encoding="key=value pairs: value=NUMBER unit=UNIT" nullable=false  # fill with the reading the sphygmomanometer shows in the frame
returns value=110 unit=mmHg
